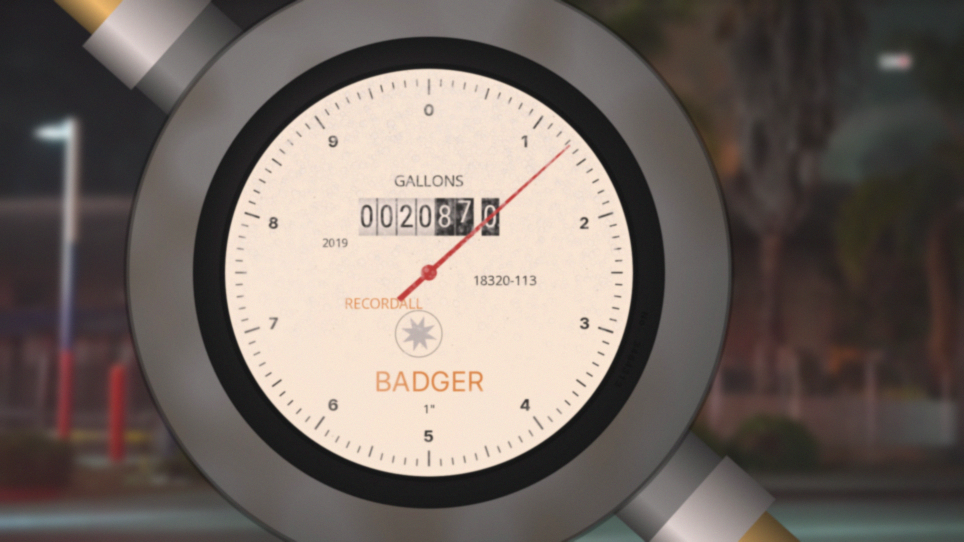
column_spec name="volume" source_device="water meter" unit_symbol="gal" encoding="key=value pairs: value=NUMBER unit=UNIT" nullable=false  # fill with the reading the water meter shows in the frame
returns value=20871.3 unit=gal
